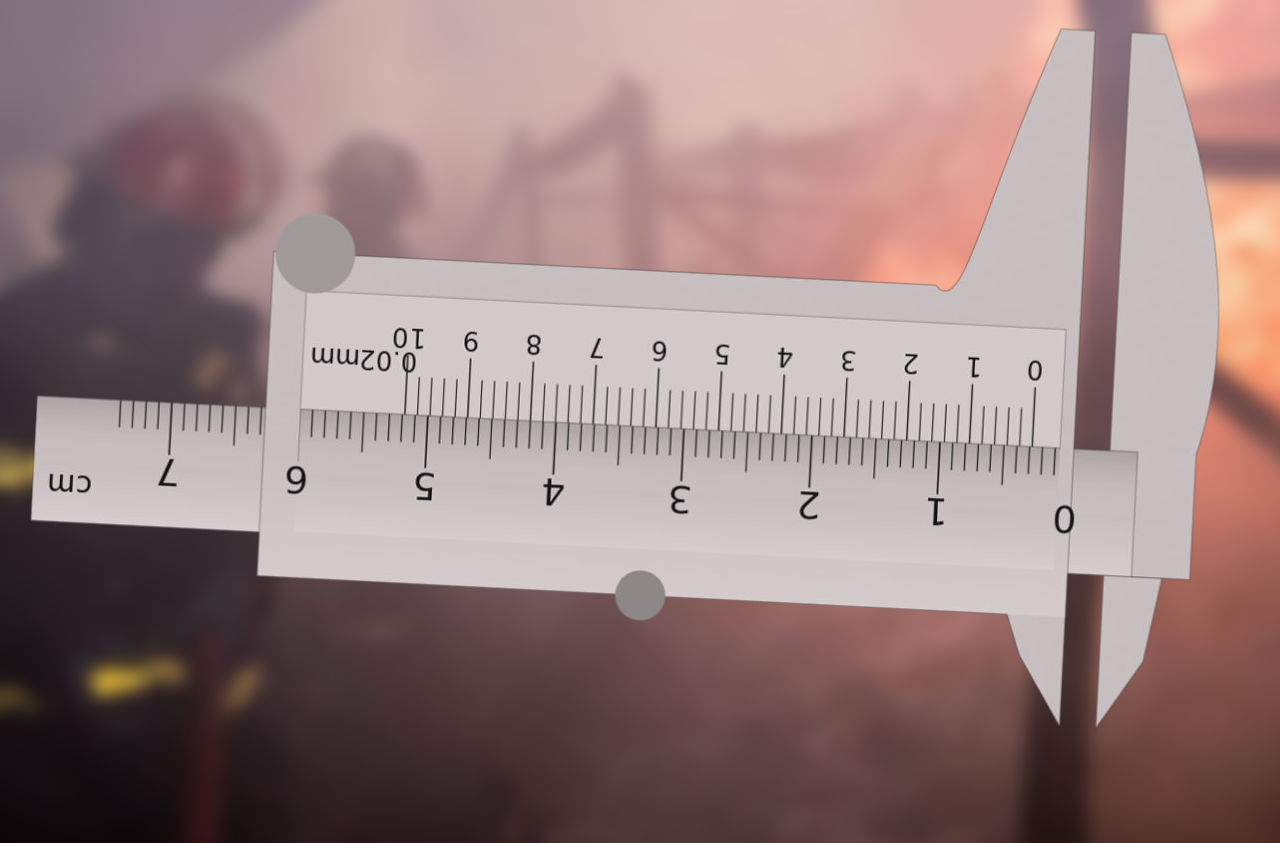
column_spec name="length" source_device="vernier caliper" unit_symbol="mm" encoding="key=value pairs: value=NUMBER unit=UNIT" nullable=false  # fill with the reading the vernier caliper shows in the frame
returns value=2.8 unit=mm
